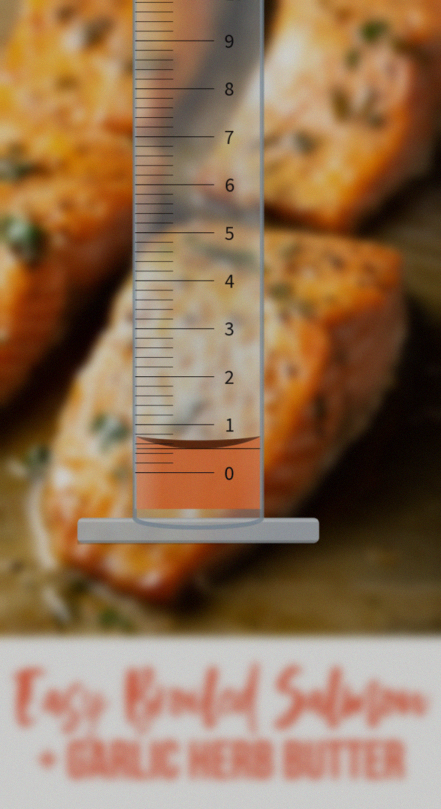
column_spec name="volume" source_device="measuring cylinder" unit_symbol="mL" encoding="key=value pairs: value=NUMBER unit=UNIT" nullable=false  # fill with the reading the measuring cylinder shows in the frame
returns value=0.5 unit=mL
